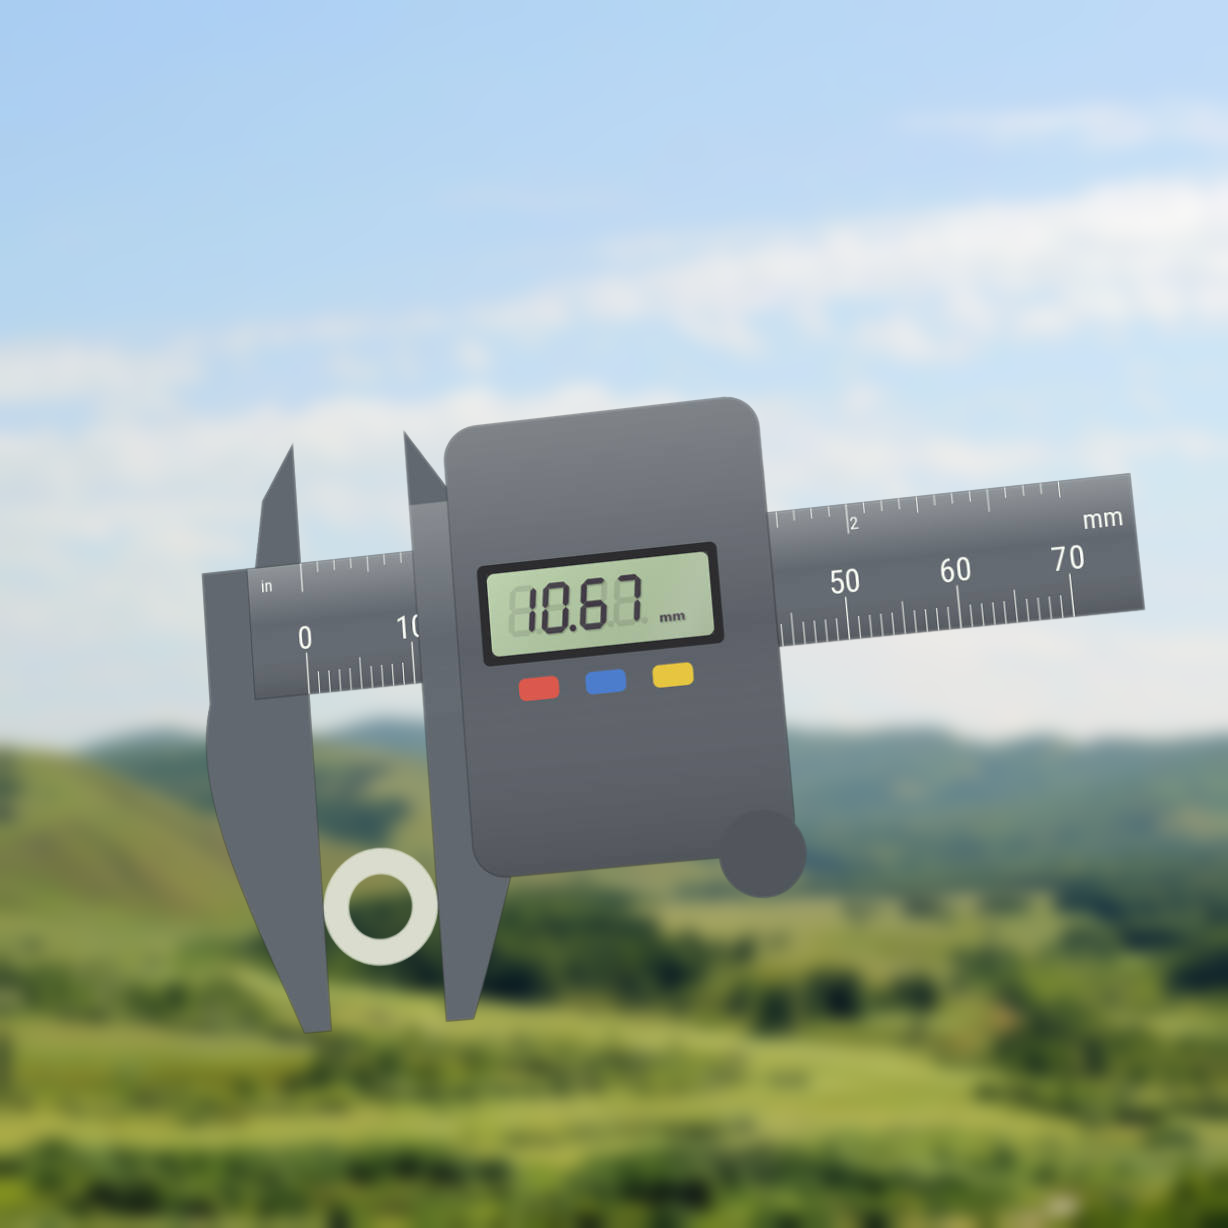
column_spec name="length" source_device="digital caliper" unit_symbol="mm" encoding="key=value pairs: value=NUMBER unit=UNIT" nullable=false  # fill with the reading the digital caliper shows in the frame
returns value=10.67 unit=mm
